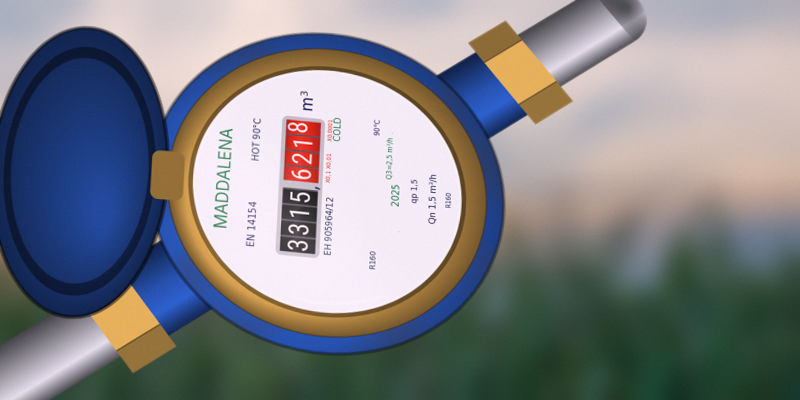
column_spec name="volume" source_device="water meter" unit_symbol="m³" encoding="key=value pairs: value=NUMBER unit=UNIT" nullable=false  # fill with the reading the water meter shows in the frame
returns value=3315.6218 unit=m³
